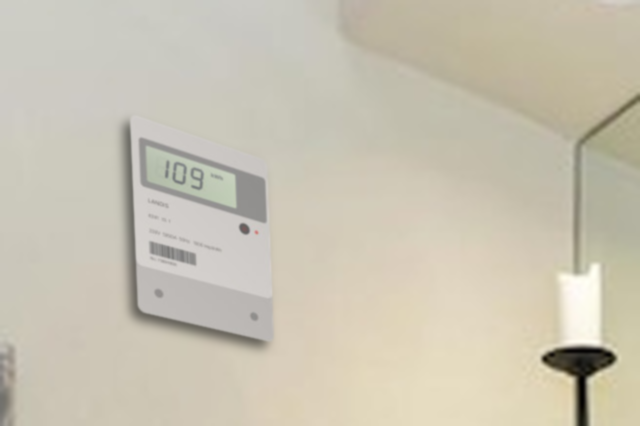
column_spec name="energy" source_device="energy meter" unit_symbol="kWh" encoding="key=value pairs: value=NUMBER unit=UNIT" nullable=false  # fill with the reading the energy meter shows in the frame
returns value=109 unit=kWh
